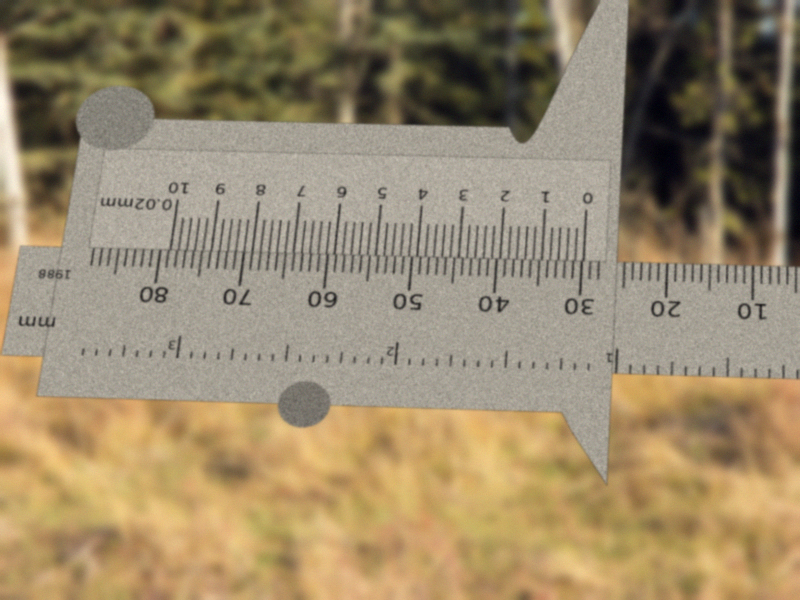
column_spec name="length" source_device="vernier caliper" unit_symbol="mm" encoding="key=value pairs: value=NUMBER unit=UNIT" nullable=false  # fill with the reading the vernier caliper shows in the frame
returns value=29.8 unit=mm
